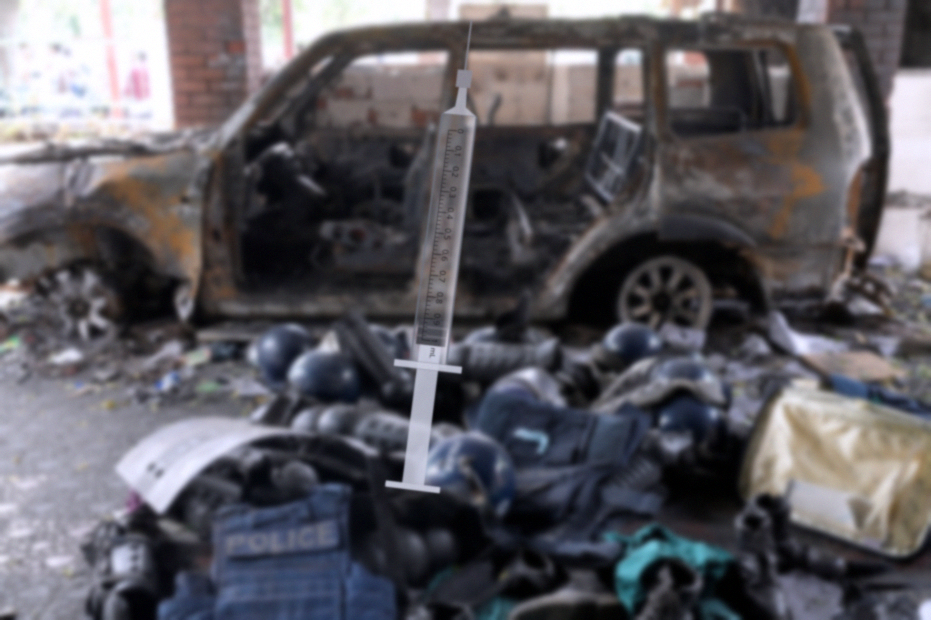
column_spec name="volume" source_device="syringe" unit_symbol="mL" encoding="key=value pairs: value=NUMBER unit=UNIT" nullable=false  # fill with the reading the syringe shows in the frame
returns value=0.9 unit=mL
